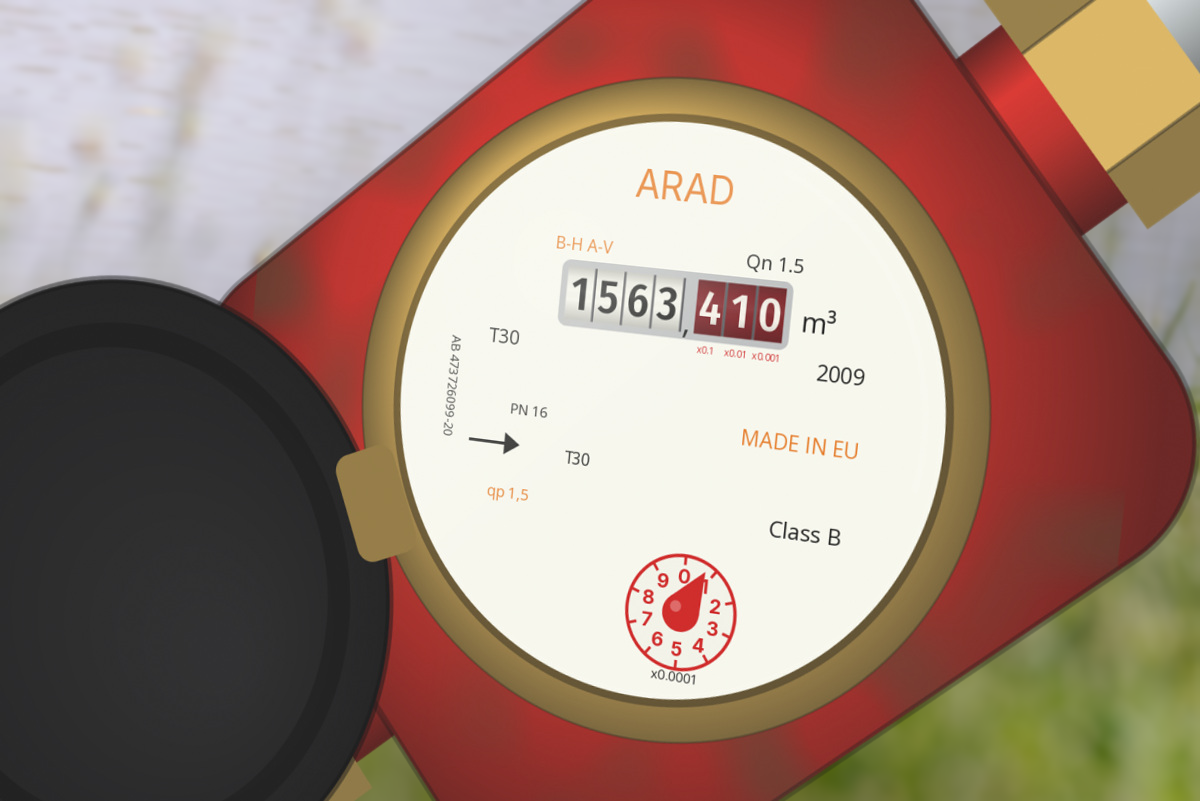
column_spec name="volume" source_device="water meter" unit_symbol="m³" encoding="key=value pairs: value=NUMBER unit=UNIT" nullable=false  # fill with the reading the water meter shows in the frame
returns value=1563.4100 unit=m³
